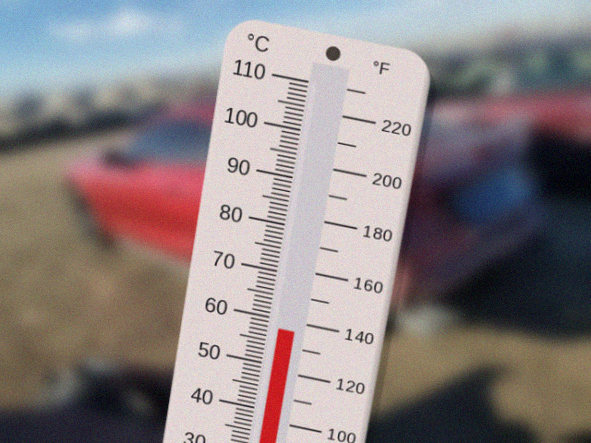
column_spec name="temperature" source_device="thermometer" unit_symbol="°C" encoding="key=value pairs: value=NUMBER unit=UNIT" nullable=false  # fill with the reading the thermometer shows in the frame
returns value=58 unit=°C
